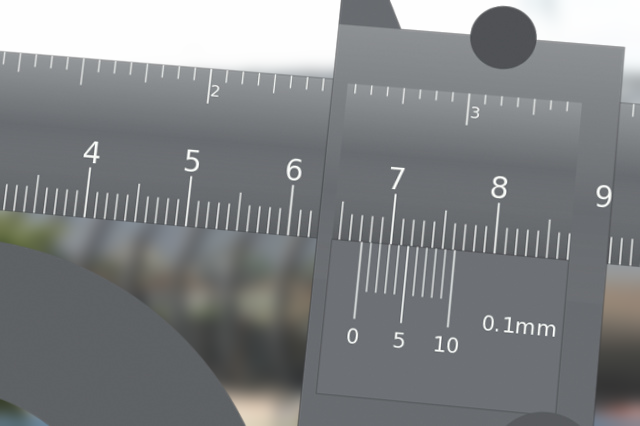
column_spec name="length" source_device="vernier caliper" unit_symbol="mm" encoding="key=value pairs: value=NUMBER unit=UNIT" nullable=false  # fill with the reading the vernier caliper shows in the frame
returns value=67.2 unit=mm
